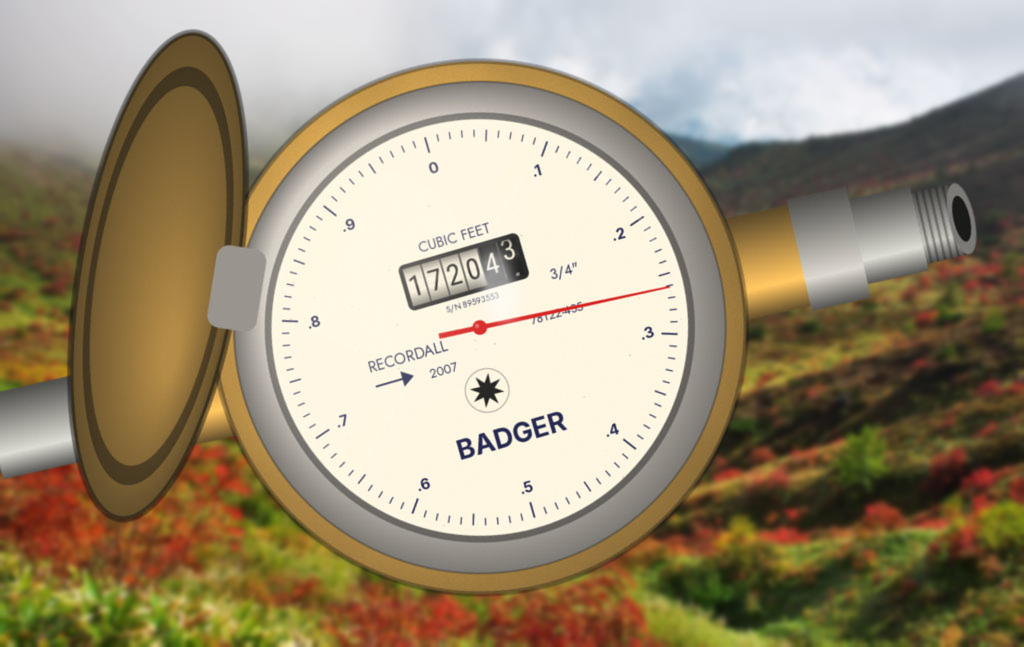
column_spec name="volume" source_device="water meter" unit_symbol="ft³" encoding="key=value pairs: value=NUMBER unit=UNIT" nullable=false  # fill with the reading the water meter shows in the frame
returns value=172043.26 unit=ft³
